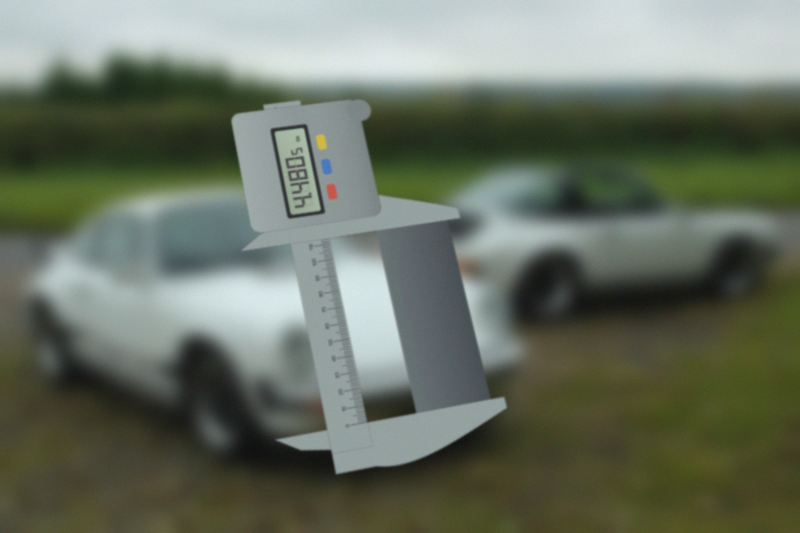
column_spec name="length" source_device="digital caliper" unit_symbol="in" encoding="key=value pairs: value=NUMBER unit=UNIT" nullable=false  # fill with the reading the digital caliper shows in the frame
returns value=4.4805 unit=in
